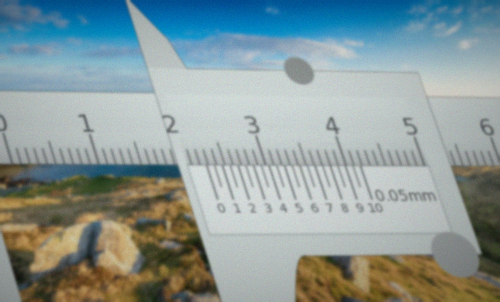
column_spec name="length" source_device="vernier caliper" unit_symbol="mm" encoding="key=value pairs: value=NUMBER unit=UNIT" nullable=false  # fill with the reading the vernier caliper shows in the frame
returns value=22.8 unit=mm
